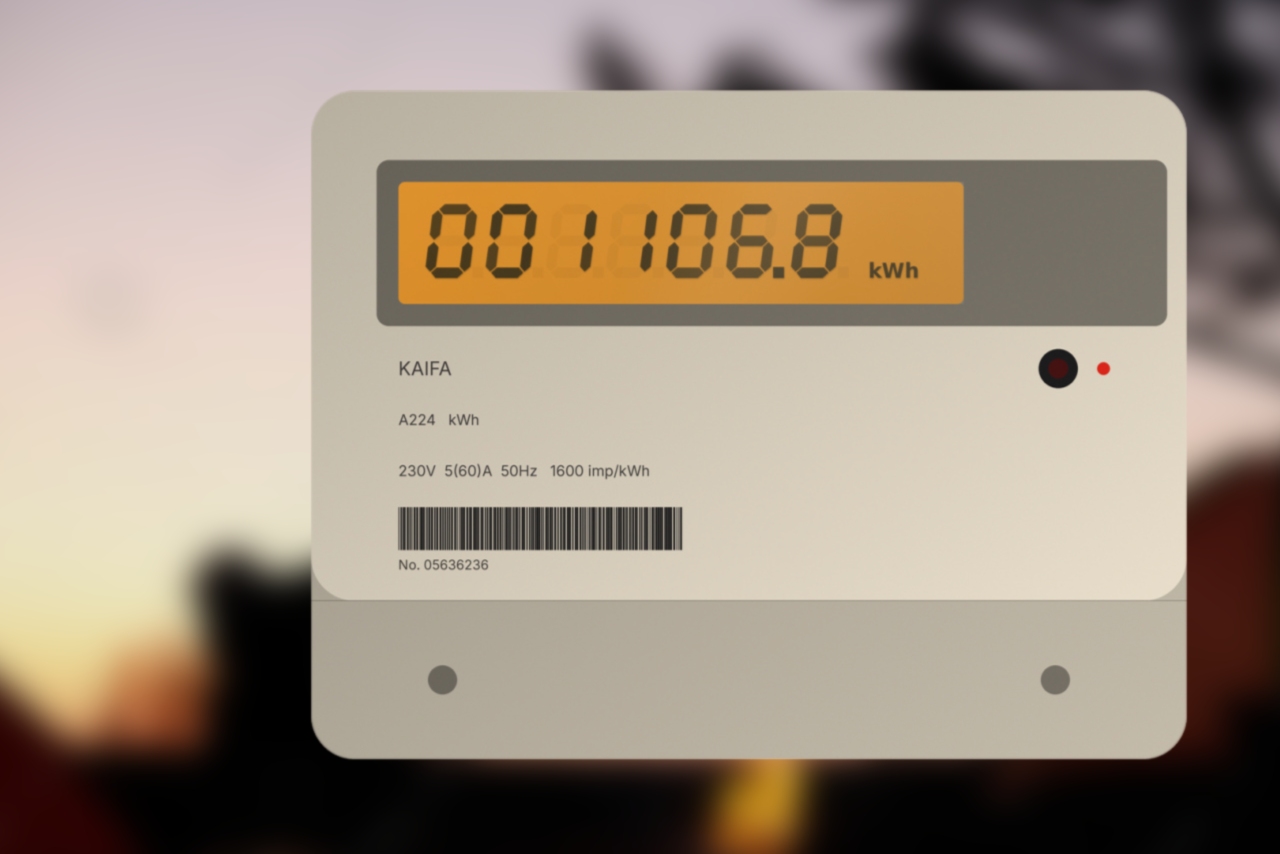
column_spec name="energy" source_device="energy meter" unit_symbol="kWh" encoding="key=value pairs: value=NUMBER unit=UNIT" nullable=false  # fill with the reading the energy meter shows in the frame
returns value=1106.8 unit=kWh
